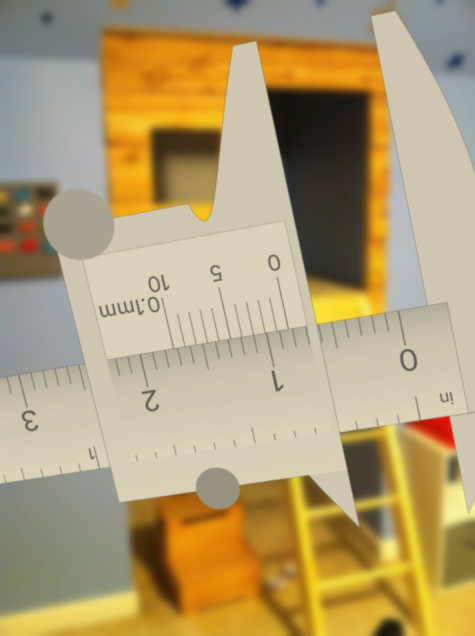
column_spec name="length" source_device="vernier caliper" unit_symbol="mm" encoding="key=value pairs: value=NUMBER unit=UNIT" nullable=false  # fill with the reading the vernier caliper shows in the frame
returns value=8.3 unit=mm
